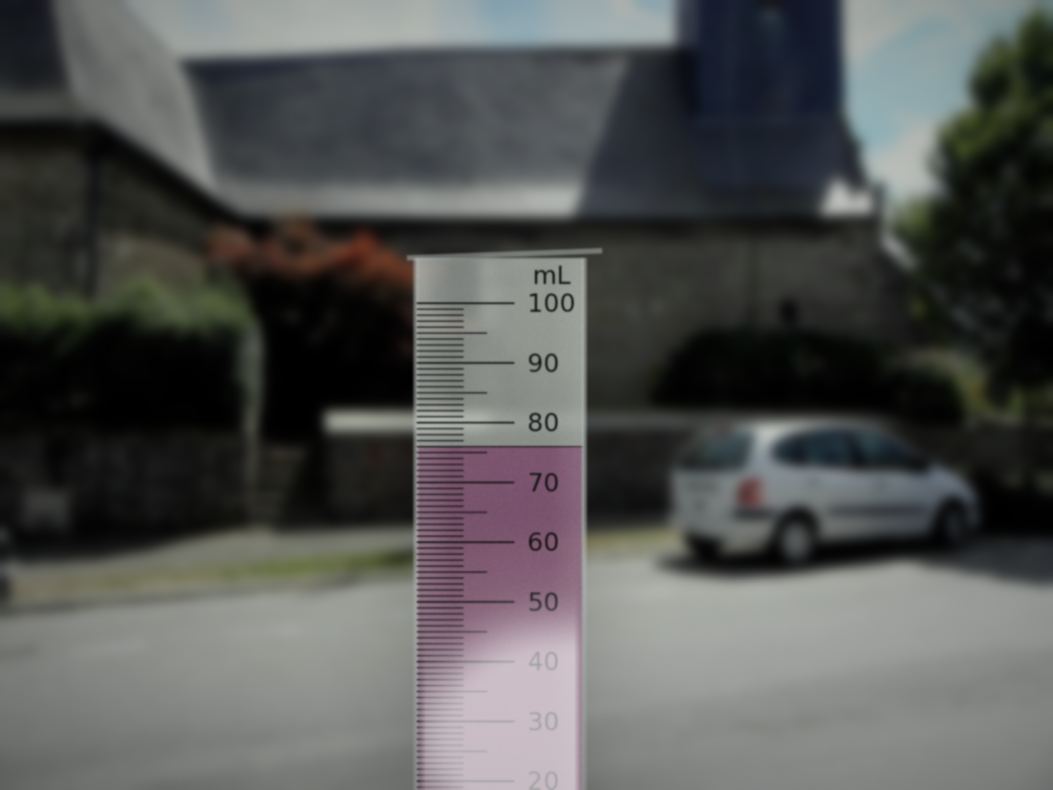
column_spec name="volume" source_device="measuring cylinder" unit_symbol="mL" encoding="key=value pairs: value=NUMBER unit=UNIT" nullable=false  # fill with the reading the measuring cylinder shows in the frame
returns value=76 unit=mL
